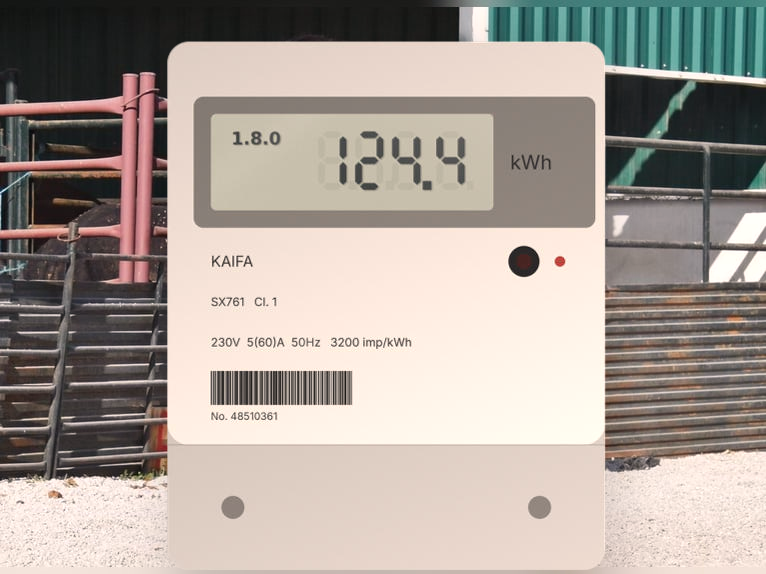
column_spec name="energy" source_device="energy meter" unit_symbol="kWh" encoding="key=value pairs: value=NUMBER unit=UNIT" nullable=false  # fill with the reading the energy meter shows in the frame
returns value=124.4 unit=kWh
